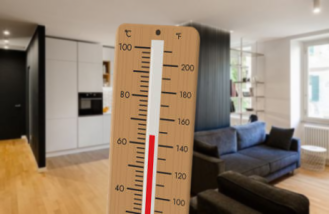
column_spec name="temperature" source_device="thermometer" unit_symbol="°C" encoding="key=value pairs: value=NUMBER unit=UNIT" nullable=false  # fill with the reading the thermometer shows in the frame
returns value=64 unit=°C
